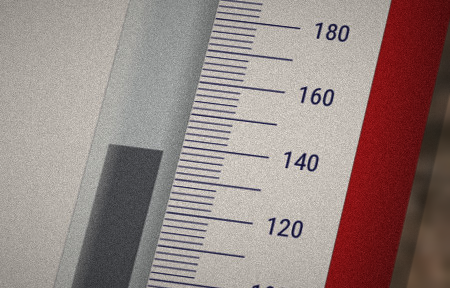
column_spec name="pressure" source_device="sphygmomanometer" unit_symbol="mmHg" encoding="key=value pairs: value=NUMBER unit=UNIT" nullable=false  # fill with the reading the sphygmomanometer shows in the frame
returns value=138 unit=mmHg
